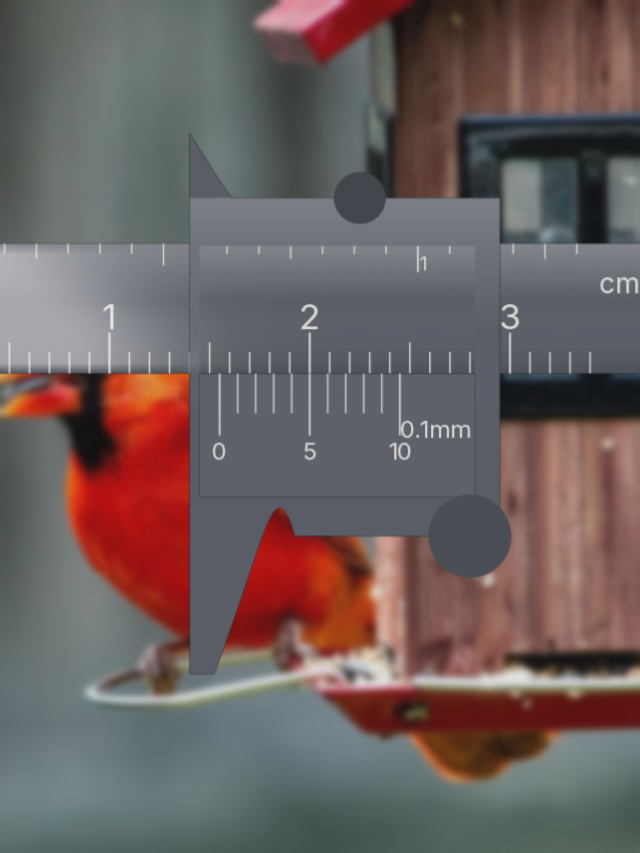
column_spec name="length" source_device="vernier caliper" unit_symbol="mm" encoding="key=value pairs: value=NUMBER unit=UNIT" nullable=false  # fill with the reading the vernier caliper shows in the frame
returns value=15.5 unit=mm
